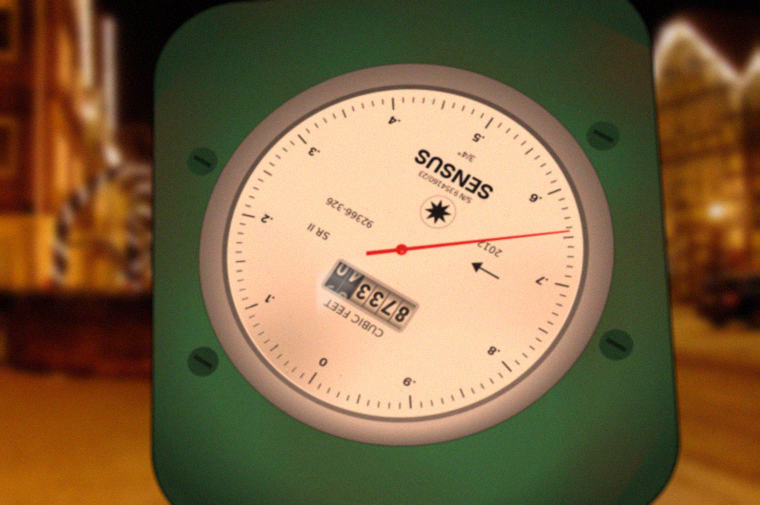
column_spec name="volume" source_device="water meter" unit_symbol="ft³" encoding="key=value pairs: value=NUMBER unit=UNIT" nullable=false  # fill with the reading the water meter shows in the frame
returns value=873339.64 unit=ft³
